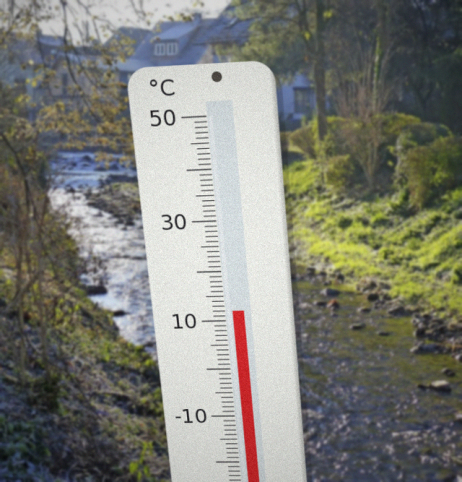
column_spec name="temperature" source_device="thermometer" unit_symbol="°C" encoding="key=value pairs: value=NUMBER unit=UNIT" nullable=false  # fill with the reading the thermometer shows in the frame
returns value=12 unit=°C
